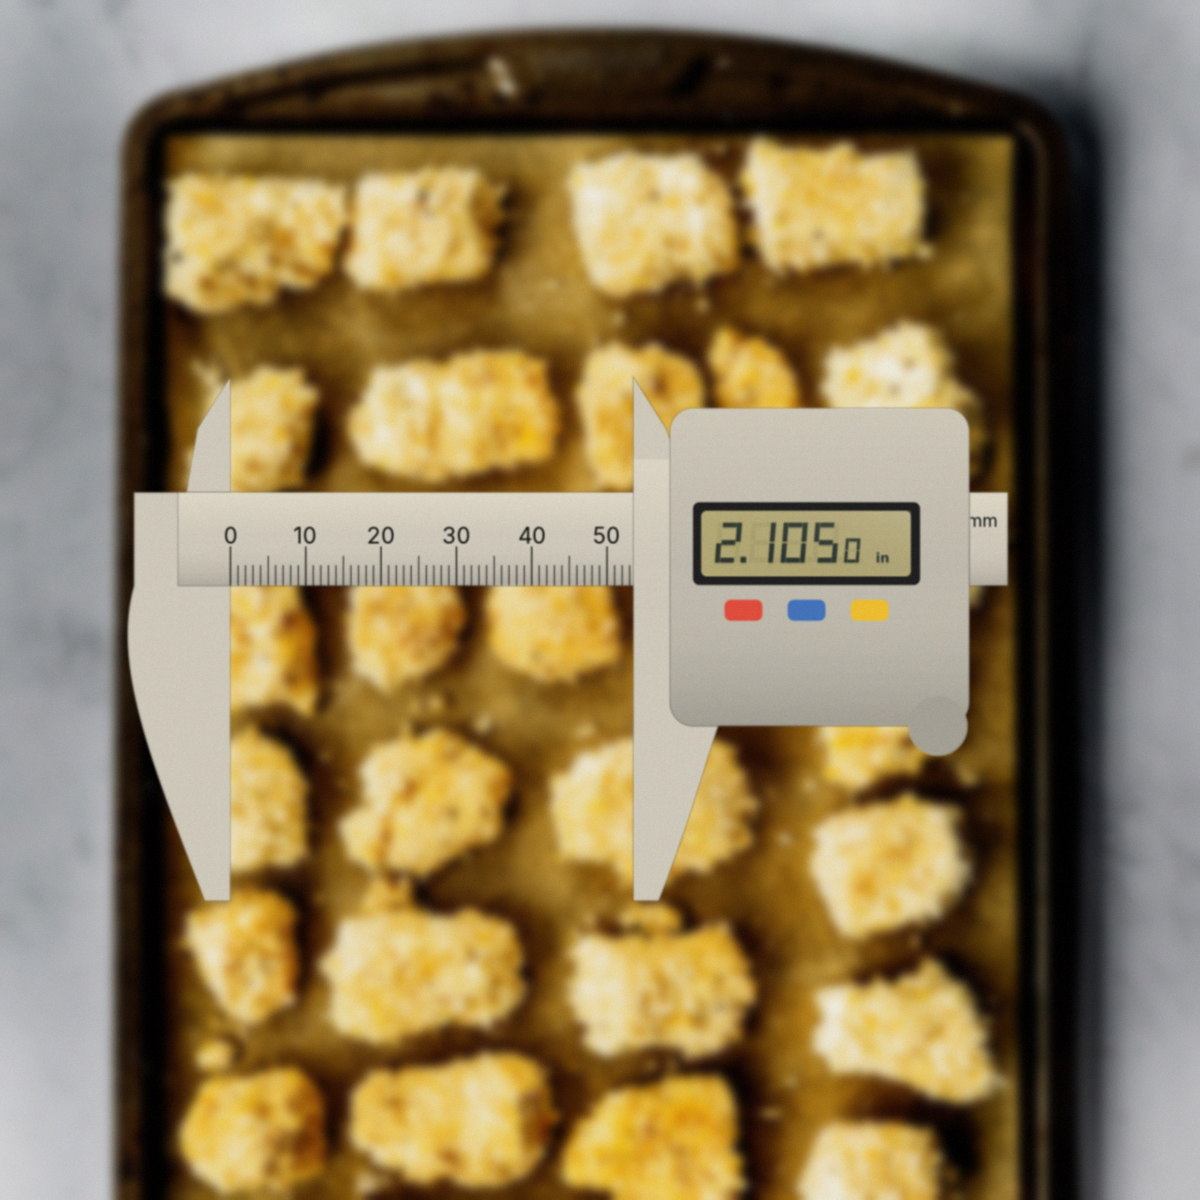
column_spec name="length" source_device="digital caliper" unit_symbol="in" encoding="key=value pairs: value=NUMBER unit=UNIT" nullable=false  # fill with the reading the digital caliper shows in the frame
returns value=2.1050 unit=in
